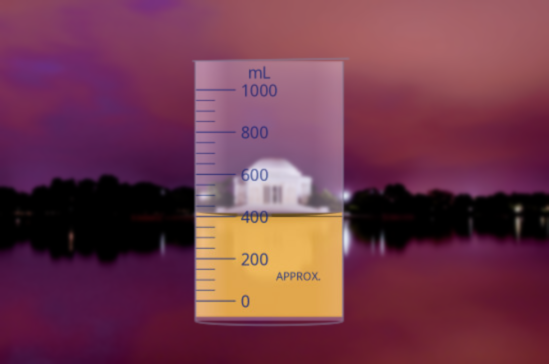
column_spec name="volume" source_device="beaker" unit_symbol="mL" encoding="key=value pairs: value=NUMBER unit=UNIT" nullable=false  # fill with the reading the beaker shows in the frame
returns value=400 unit=mL
